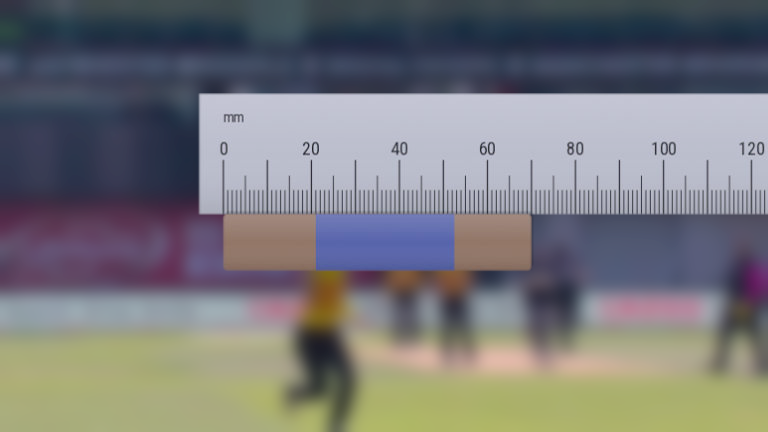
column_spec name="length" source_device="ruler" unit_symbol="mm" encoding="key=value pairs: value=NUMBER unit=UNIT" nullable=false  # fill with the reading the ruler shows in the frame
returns value=70 unit=mm
